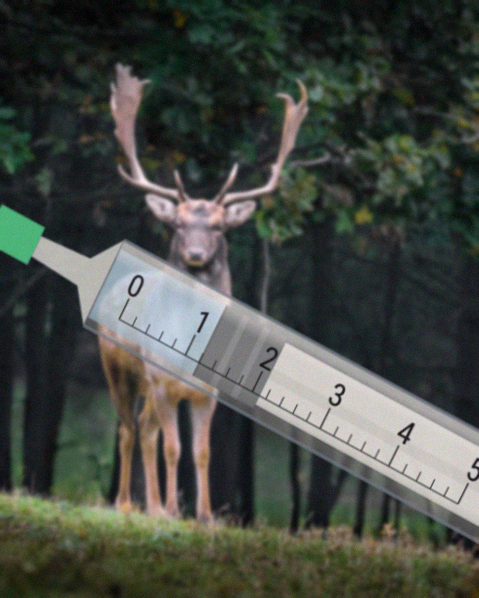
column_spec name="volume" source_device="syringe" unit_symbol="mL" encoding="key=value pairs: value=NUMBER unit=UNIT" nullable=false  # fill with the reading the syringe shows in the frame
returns value=1.2 unit=mL
